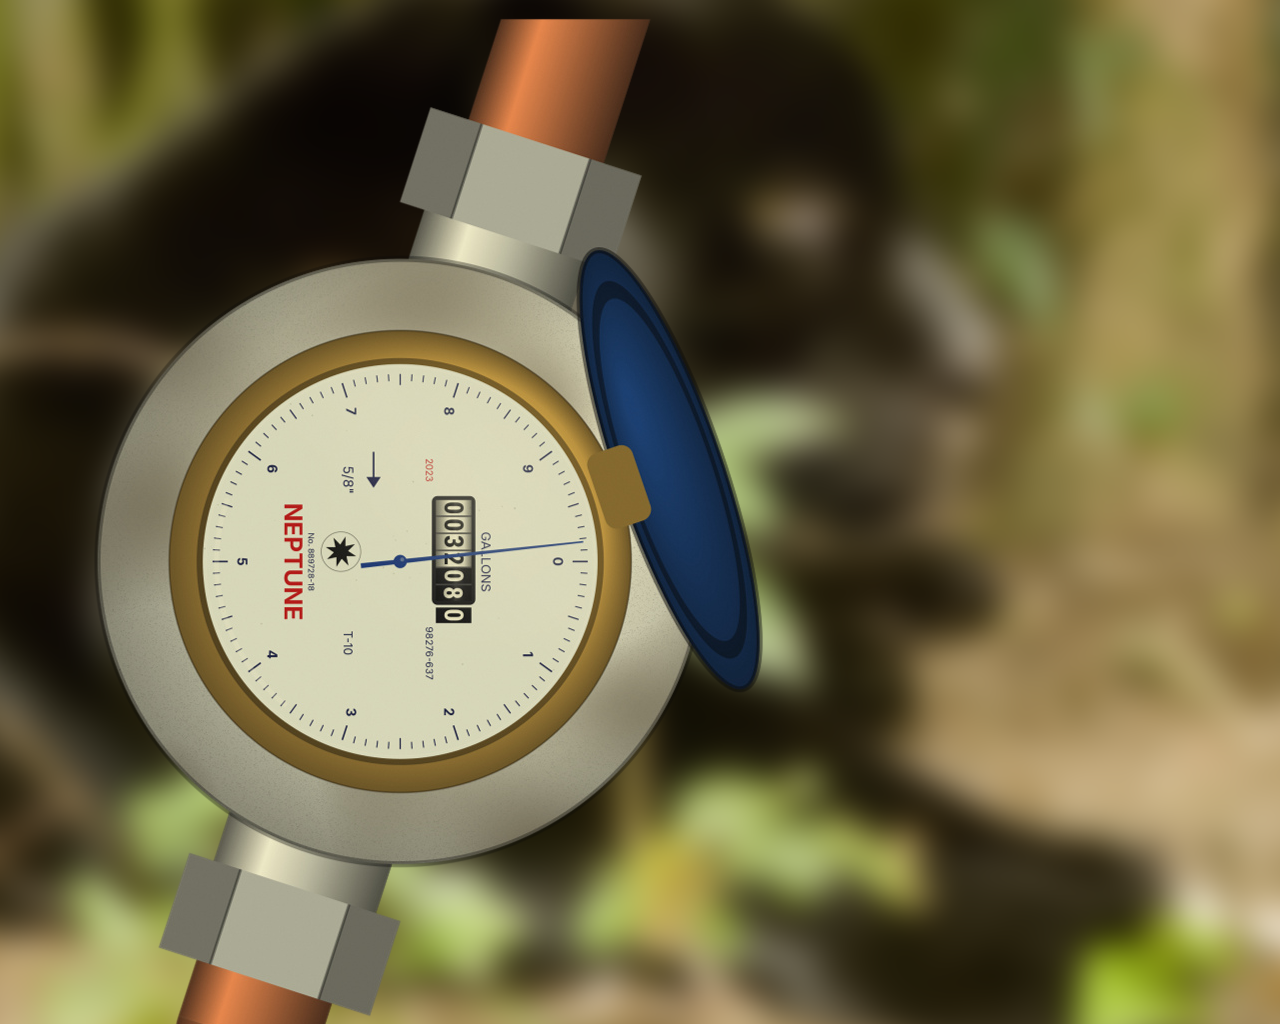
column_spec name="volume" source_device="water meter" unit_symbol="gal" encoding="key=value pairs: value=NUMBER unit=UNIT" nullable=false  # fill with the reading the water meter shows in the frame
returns value=32079.8 unit=gal
